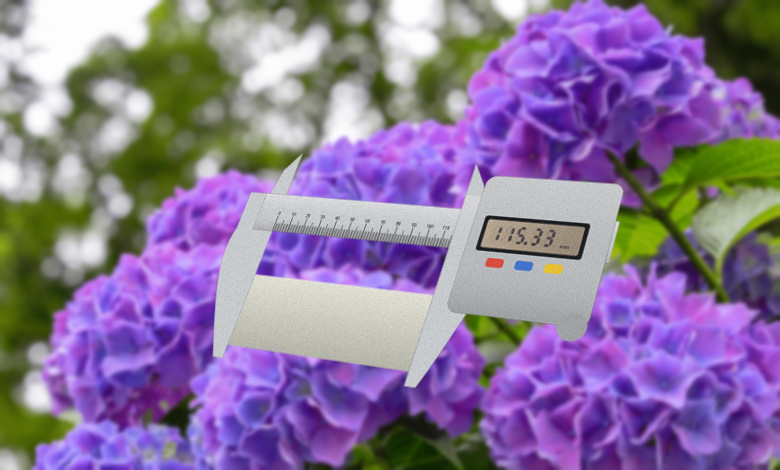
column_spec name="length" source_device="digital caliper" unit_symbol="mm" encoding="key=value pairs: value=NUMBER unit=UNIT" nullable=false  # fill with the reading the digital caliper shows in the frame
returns value=115.33 unit=mm
